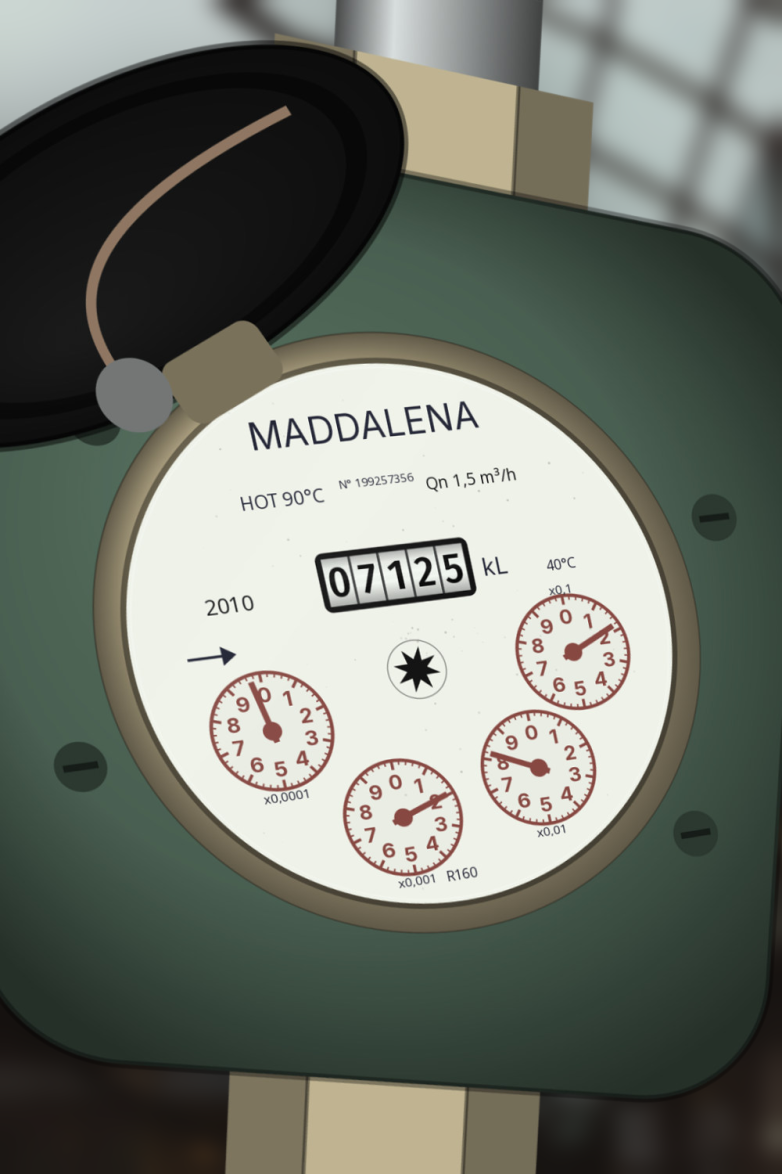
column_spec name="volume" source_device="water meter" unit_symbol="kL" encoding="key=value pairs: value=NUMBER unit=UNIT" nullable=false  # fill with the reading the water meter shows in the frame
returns value=7125.1819 unit=kL
